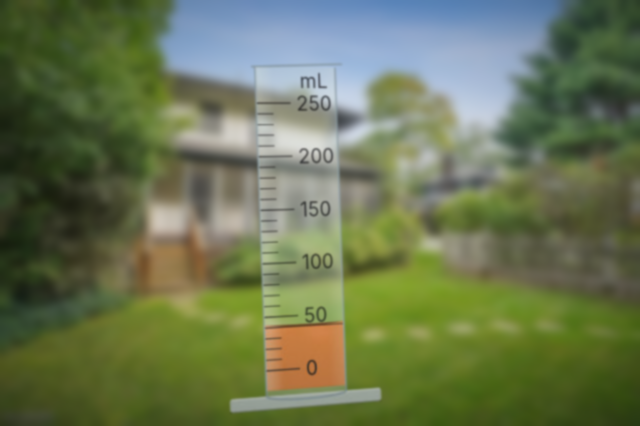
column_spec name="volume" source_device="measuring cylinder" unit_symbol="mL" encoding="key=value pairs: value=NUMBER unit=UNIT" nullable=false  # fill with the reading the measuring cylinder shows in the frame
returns value=40 unit=mL
